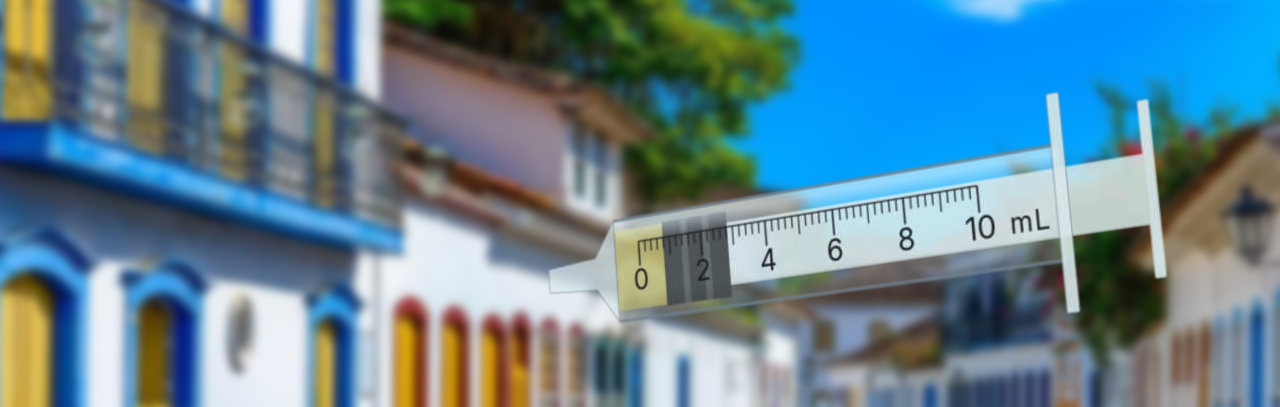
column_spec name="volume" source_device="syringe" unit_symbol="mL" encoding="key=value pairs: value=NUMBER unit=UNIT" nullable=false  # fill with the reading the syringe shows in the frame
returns value=0.8 unit=mL
